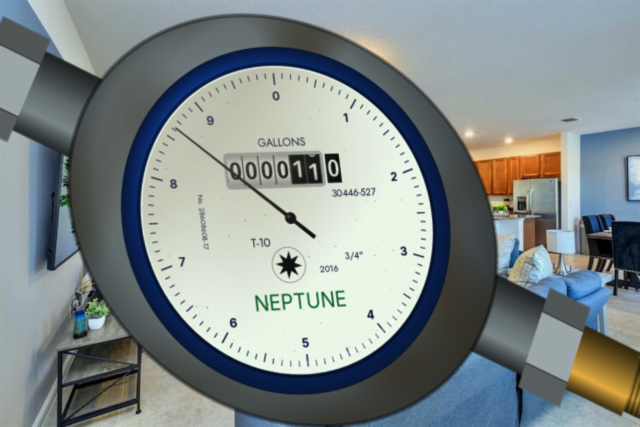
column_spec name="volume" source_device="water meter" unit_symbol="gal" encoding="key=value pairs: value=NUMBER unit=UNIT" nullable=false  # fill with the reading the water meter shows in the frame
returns value=108.6 unit=gal
